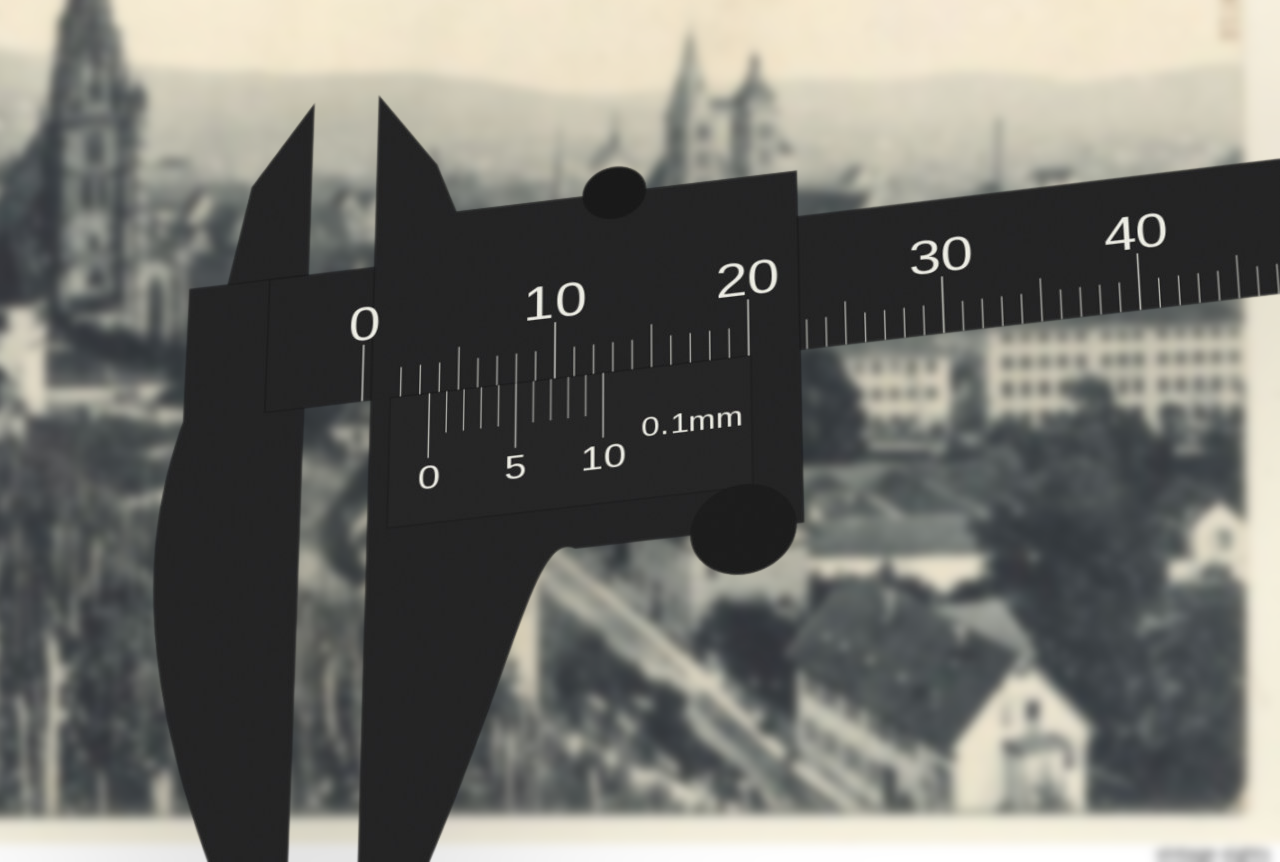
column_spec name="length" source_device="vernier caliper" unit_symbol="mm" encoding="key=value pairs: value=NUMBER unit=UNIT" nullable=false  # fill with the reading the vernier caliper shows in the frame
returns value=3.5 unit=mm
